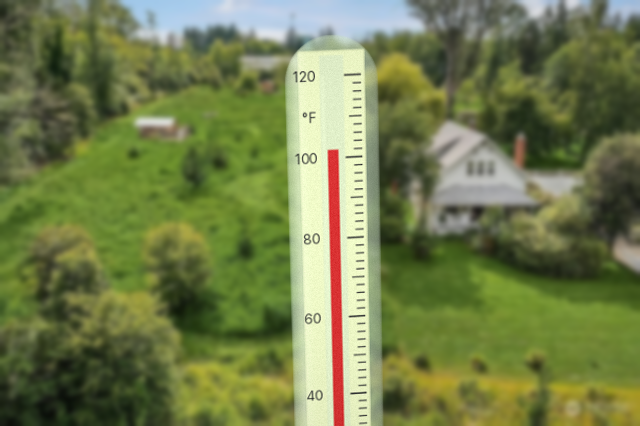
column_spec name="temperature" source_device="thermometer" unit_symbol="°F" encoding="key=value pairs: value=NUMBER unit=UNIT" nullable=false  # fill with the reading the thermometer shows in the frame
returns value=102 unit=°F
